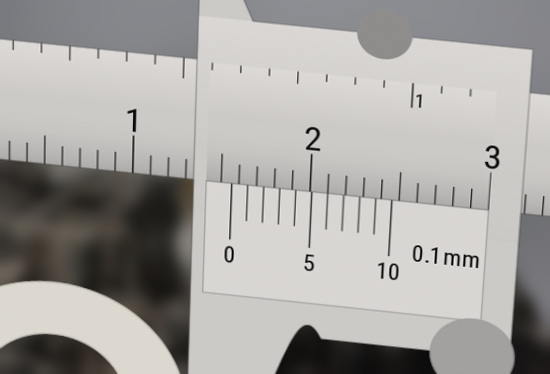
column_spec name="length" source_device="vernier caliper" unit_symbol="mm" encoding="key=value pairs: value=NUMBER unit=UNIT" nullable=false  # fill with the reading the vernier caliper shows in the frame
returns value=15.6 unit=mm
